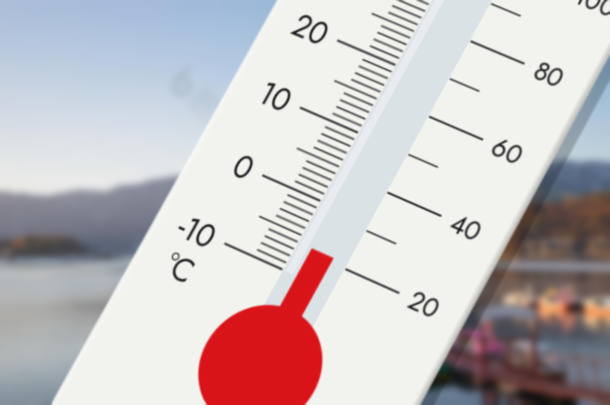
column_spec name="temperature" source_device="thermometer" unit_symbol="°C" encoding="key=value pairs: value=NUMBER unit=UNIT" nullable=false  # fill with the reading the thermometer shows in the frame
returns value=-6 unit=°C
